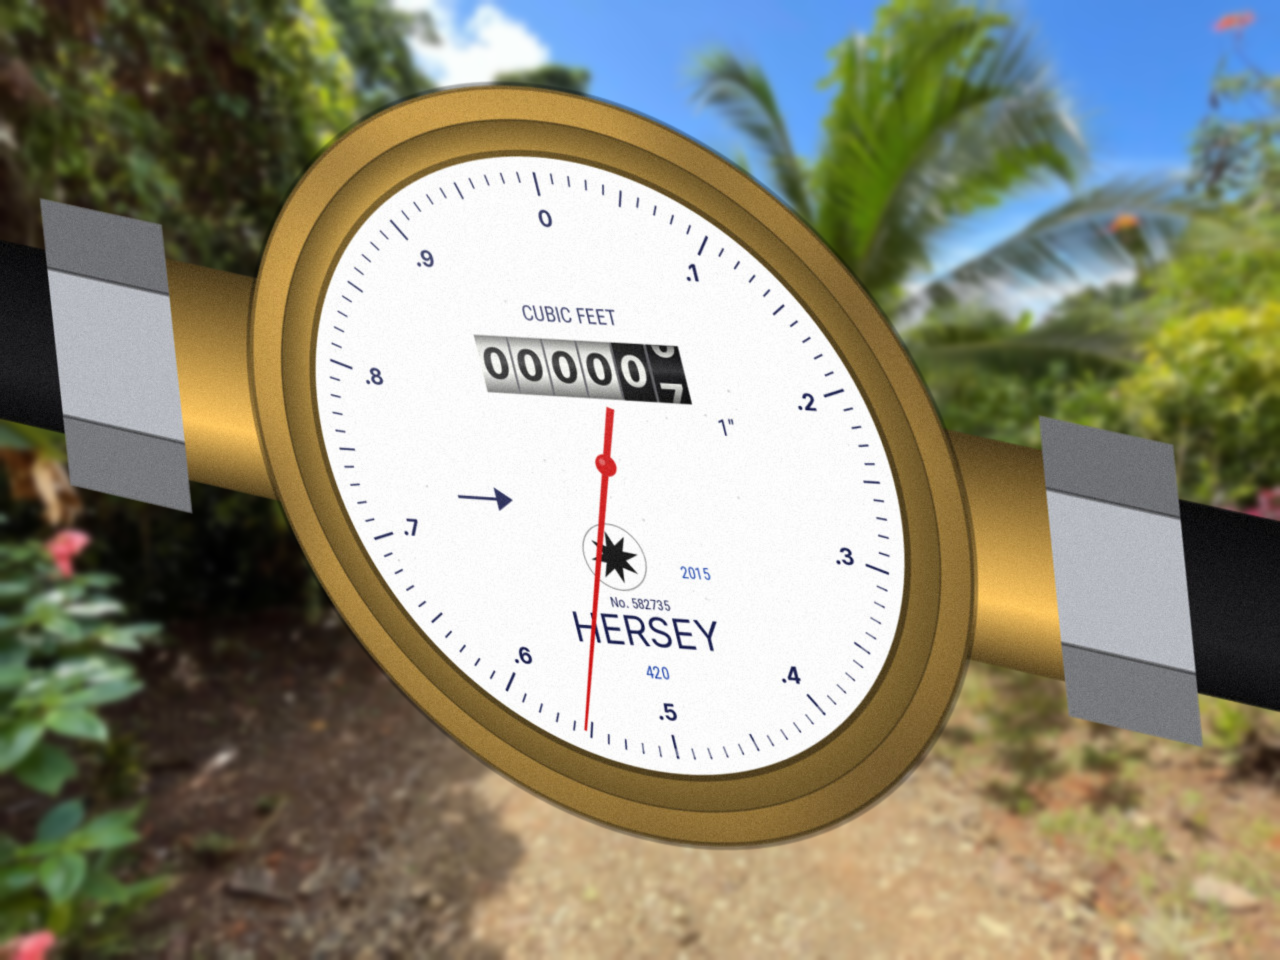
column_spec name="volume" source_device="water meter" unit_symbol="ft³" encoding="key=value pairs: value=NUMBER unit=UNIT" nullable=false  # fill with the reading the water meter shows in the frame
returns value=6.55 unit=ft³
